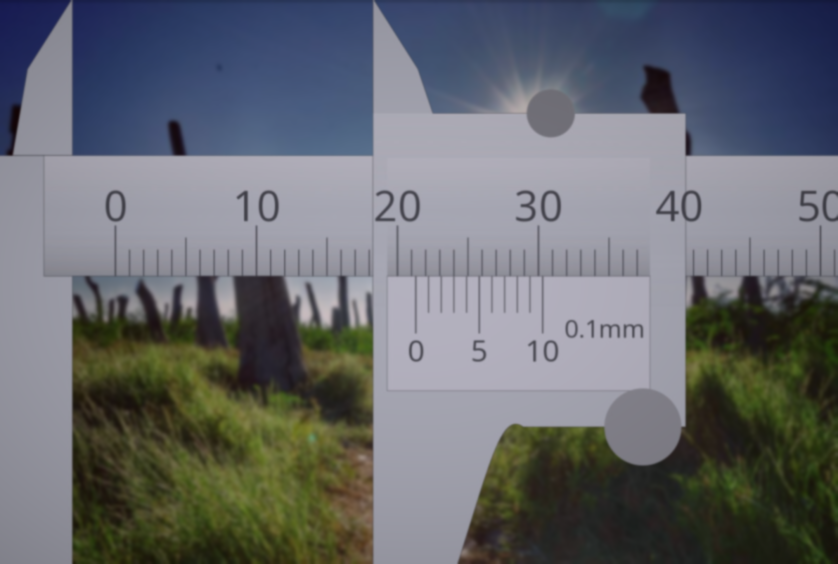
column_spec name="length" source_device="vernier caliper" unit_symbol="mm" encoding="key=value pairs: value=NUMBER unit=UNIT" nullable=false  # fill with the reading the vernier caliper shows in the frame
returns value=21.3 unit=mm
